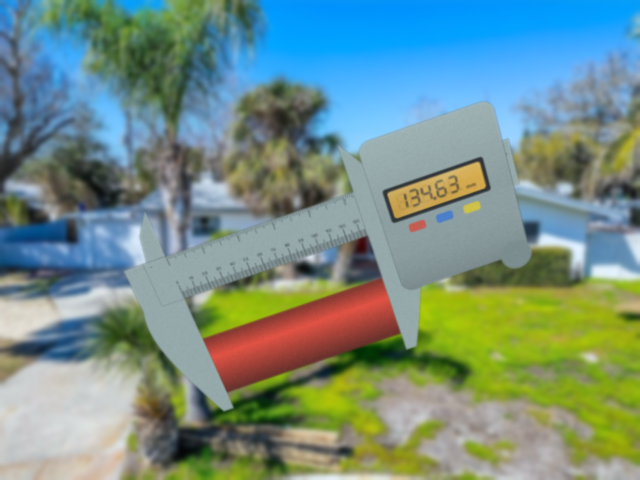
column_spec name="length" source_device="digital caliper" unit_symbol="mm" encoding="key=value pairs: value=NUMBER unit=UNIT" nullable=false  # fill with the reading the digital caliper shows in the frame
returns value=134.63 unit=mm
